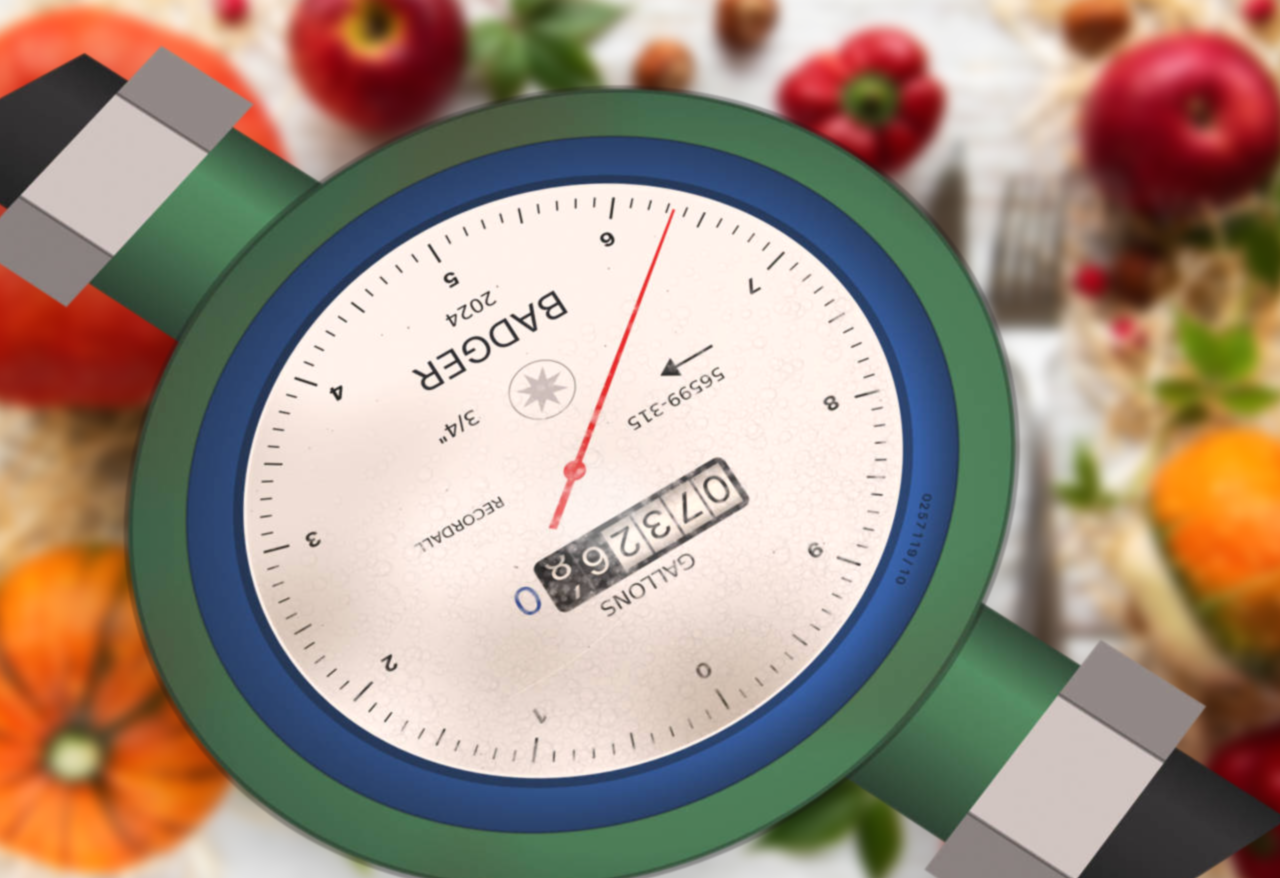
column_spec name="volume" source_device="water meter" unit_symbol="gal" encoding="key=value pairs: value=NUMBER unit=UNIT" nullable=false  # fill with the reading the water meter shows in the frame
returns value=732676.3 unit=gal
